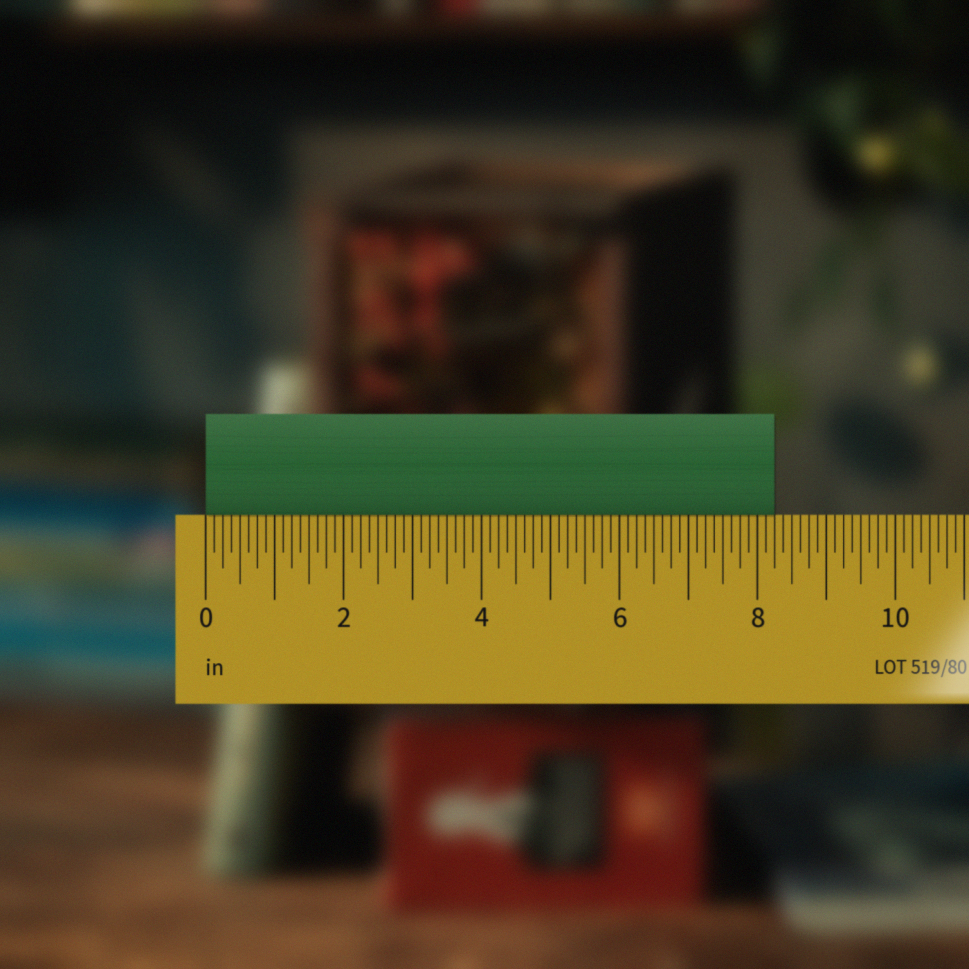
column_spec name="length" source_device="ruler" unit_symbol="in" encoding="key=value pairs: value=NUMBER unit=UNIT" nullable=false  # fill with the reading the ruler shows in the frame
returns value=8.25 unit=in
